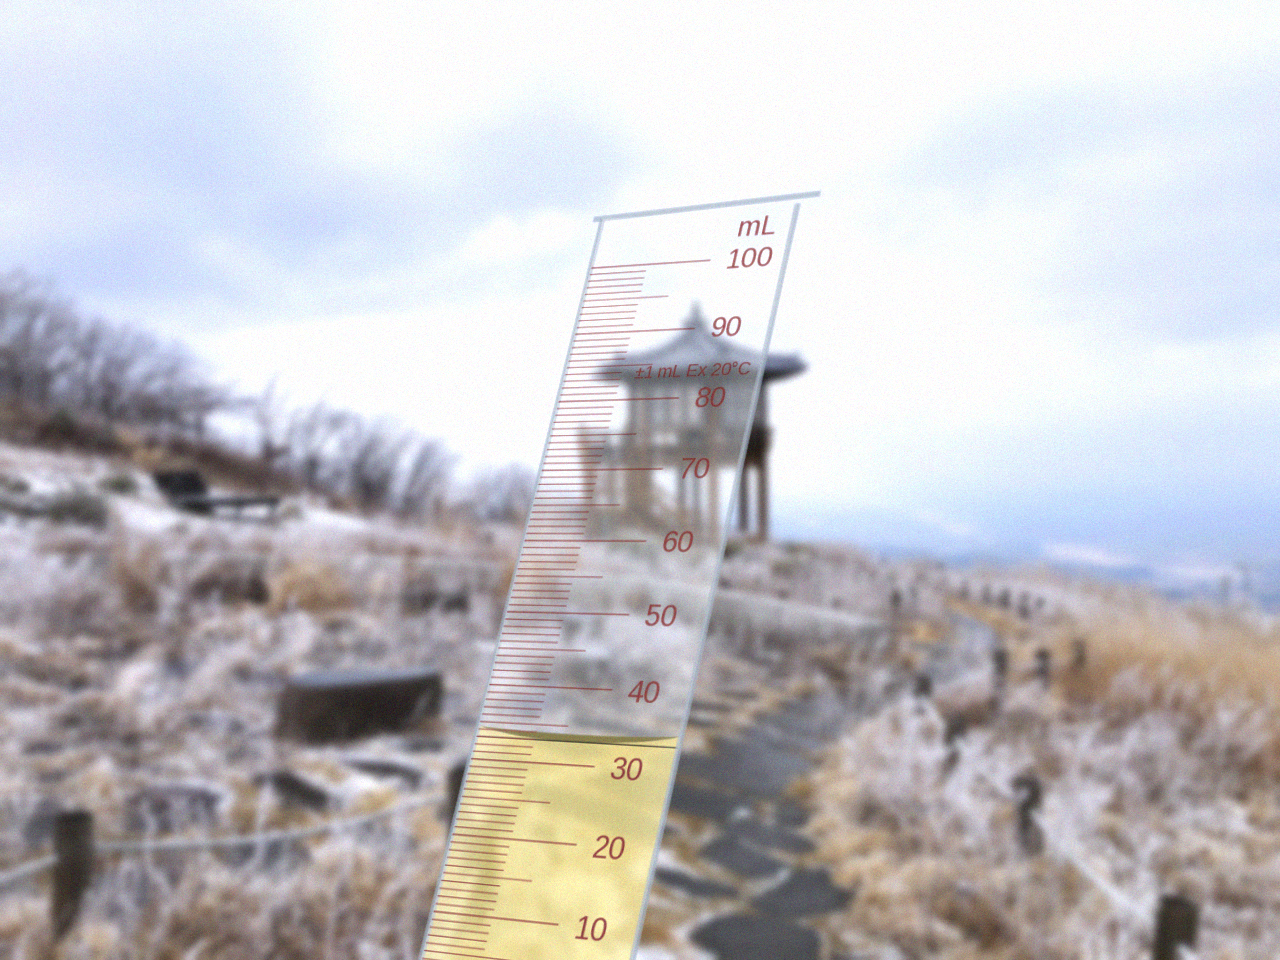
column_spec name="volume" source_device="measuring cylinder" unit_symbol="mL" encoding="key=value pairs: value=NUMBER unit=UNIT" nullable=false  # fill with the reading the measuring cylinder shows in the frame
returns value=33 unit=mL
